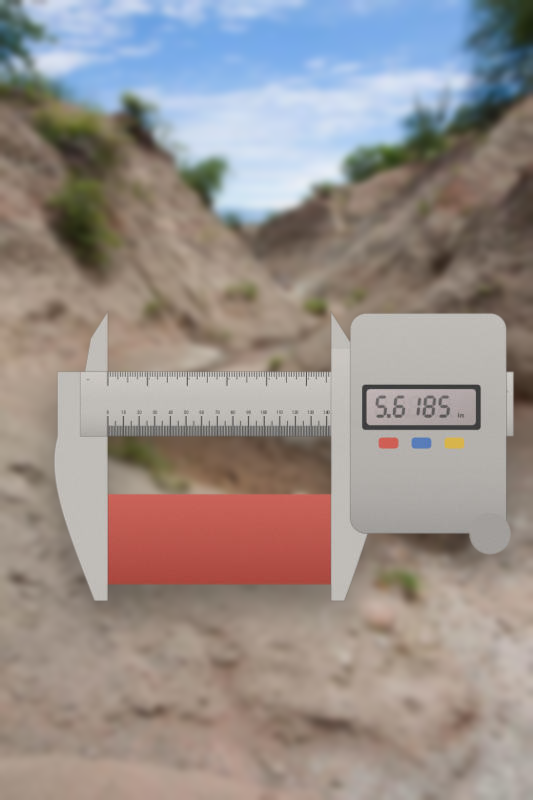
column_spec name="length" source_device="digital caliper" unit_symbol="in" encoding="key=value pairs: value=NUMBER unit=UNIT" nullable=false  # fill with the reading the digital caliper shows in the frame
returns value=5.6185 unit=in
